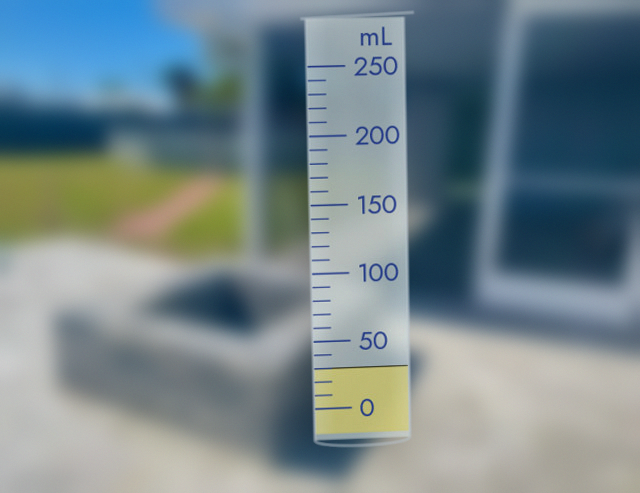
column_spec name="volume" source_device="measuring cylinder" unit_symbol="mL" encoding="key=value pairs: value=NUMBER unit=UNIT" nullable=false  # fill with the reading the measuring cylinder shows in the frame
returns value=30 unit=mL
